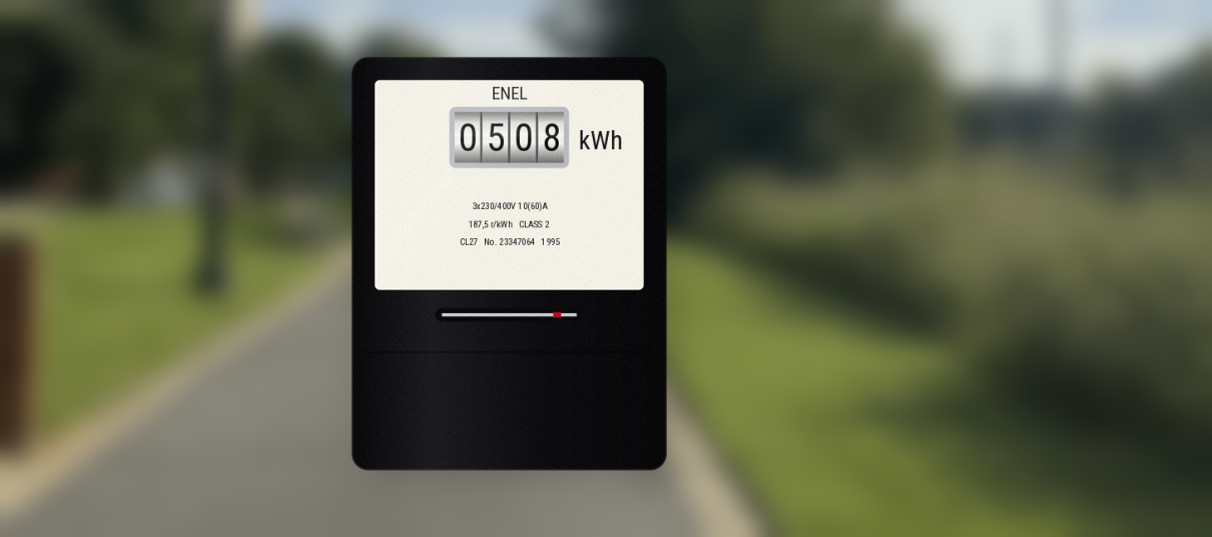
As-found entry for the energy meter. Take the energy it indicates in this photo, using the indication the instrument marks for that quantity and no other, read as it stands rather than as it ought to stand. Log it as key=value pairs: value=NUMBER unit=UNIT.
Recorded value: value=508 unit=kWh
